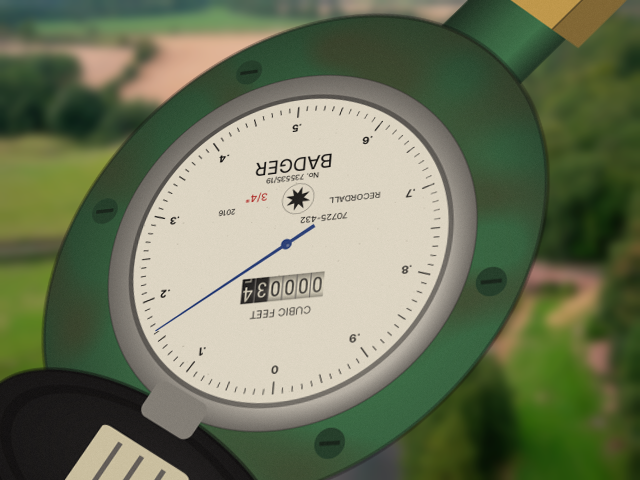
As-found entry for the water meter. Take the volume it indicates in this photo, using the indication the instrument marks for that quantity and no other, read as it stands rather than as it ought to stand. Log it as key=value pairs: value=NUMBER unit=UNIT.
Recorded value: value=34.16 unit=ft³
